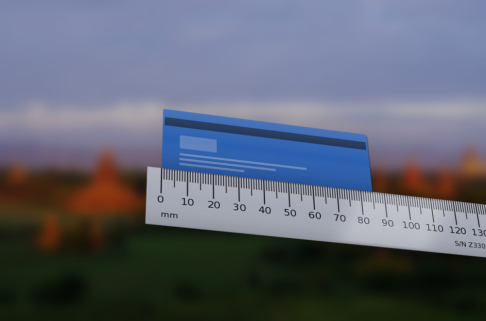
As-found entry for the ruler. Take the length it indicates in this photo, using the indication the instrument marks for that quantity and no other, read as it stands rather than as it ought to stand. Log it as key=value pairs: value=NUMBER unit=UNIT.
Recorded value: value=85 unit=mm
